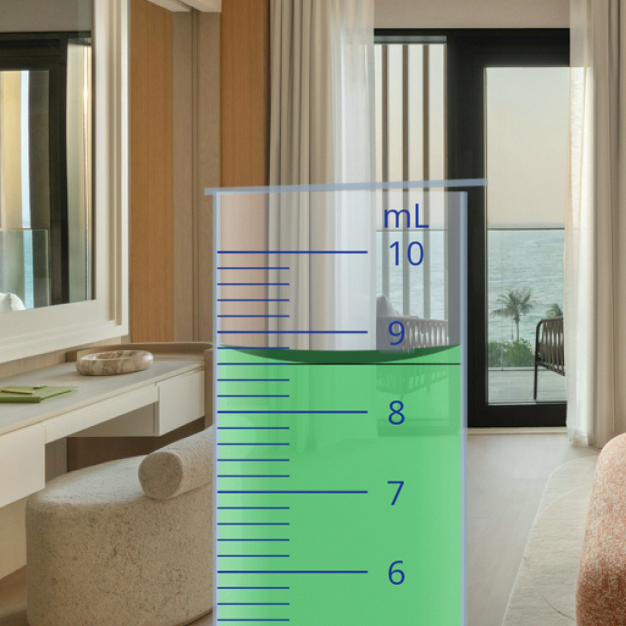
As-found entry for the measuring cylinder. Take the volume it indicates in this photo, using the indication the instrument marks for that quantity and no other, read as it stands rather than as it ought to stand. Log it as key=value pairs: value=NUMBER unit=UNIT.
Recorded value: value=8.6 unit=mL
